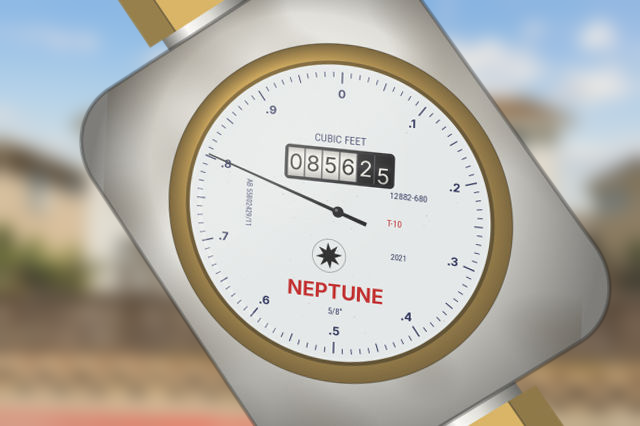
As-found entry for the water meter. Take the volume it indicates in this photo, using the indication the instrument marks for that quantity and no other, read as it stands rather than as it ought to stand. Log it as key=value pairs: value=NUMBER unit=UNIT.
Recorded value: value=85624.80 unit=ft³
